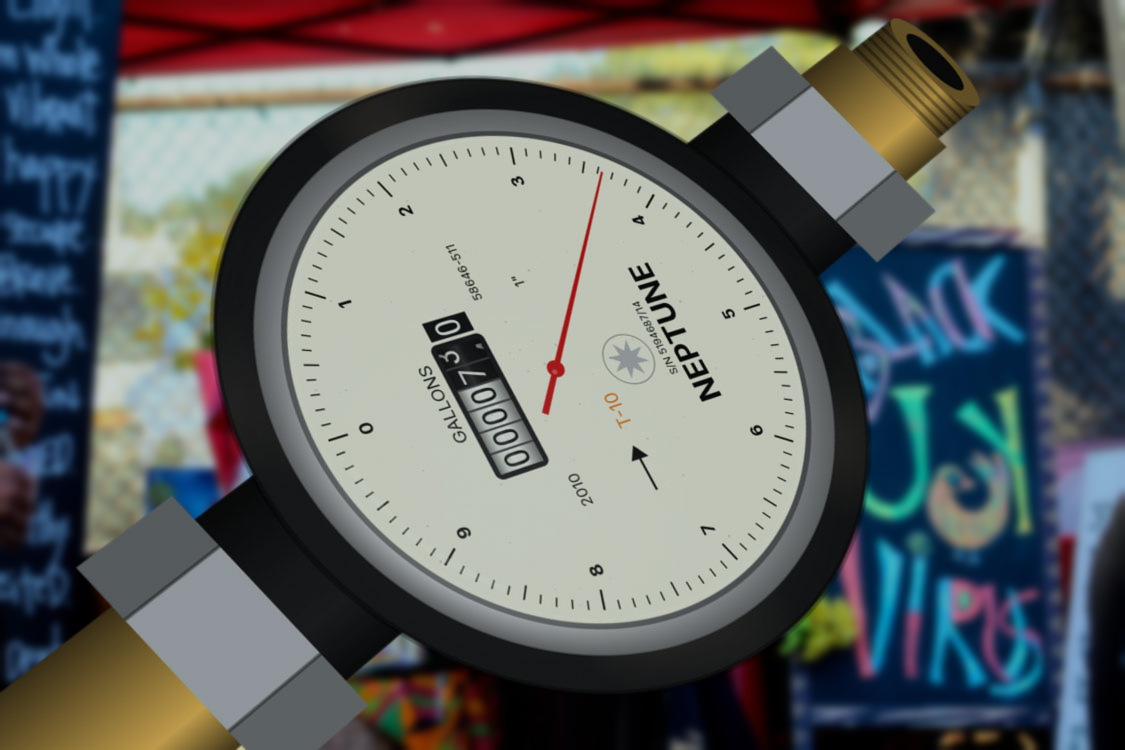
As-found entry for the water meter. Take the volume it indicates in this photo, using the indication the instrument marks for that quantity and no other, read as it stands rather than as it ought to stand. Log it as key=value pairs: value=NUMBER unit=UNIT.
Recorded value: value=733.6 unit=gal
